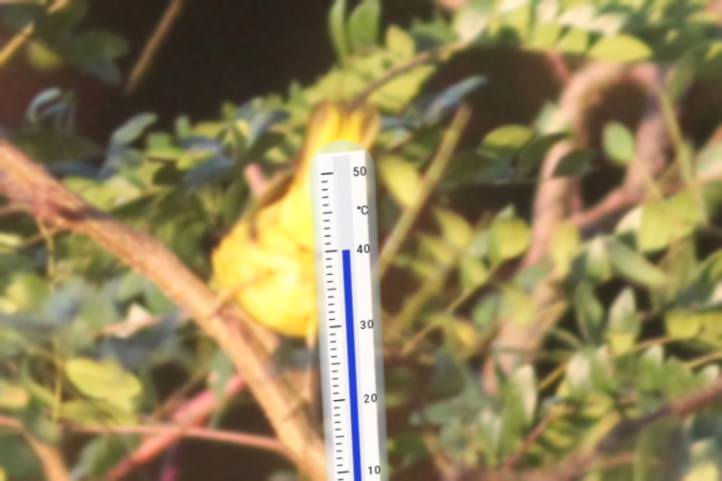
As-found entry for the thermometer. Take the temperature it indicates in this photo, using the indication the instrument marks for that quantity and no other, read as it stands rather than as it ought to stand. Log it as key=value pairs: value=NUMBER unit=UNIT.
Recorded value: value=40 unit=°C
